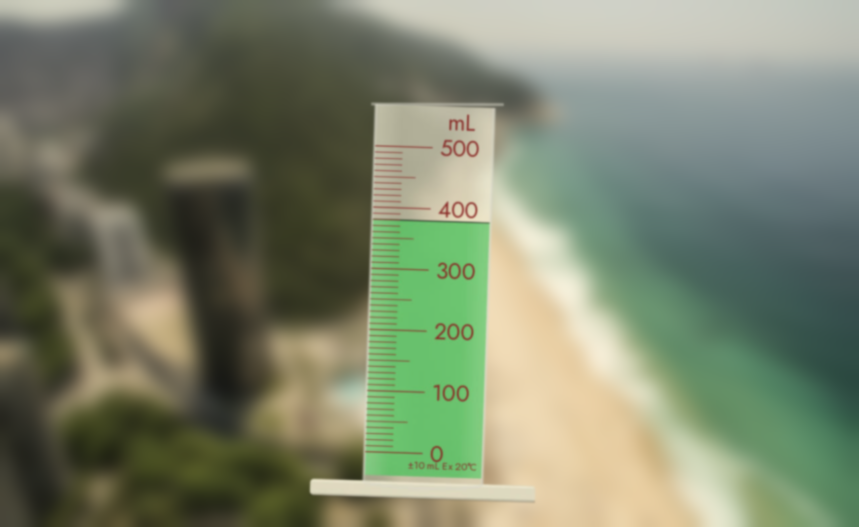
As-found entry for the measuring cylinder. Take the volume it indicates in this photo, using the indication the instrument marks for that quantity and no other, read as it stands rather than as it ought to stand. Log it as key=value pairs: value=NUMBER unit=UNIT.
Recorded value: value=380 unit=mL
